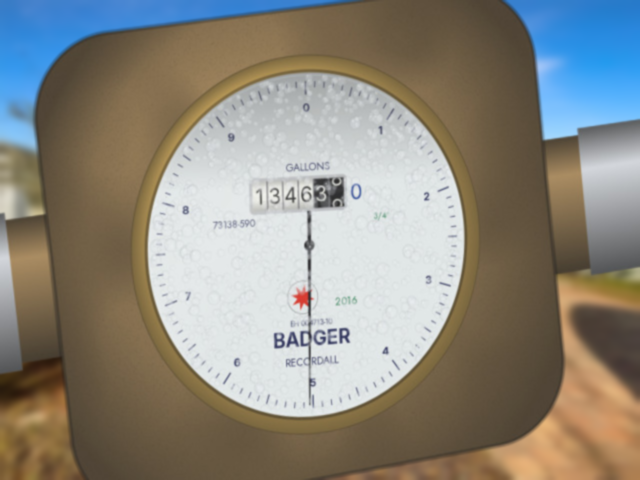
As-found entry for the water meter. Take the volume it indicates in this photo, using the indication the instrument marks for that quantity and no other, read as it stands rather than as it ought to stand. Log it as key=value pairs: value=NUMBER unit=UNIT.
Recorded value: value=1346385.0 unit=gal
